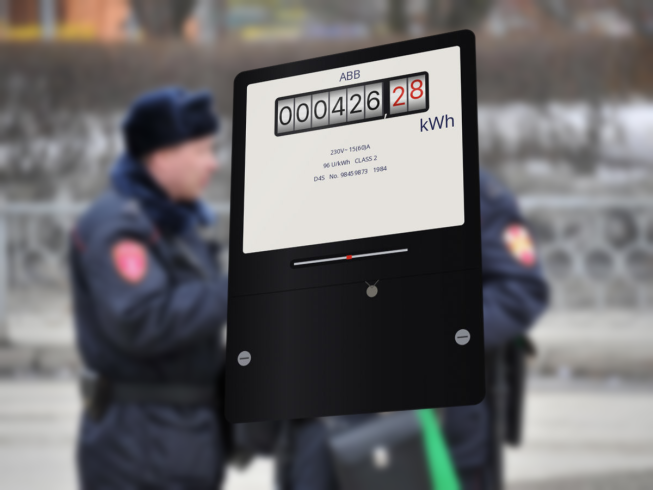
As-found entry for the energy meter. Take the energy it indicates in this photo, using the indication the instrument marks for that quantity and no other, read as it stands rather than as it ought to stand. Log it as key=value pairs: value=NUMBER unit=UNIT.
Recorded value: value=426.28 unit=kWh
